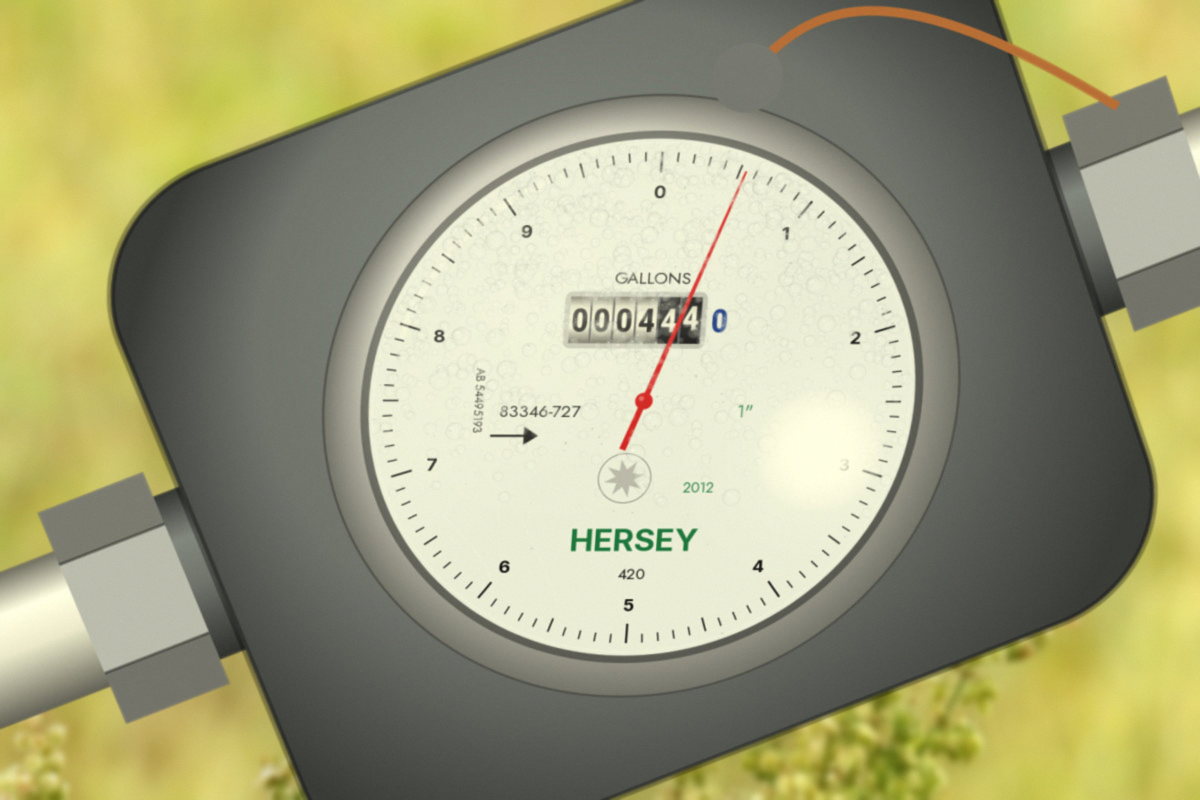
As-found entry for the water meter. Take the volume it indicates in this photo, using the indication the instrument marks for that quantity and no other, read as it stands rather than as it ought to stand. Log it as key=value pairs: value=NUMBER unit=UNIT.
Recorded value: value=4440.5 unit=gal
